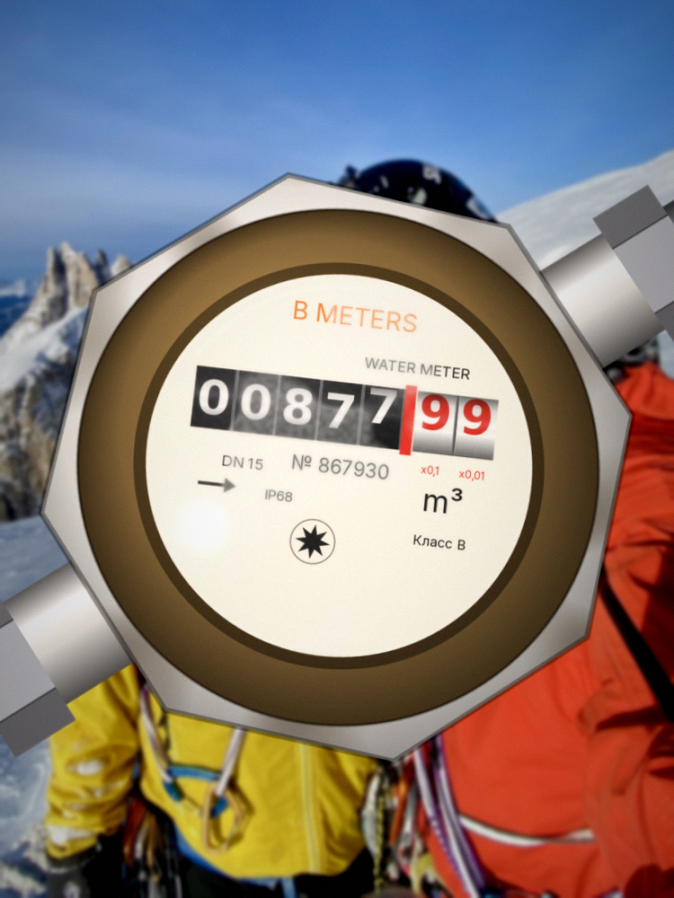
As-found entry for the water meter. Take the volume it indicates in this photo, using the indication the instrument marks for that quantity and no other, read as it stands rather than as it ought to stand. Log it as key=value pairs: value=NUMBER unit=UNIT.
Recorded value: value=877.99 unit=m³
